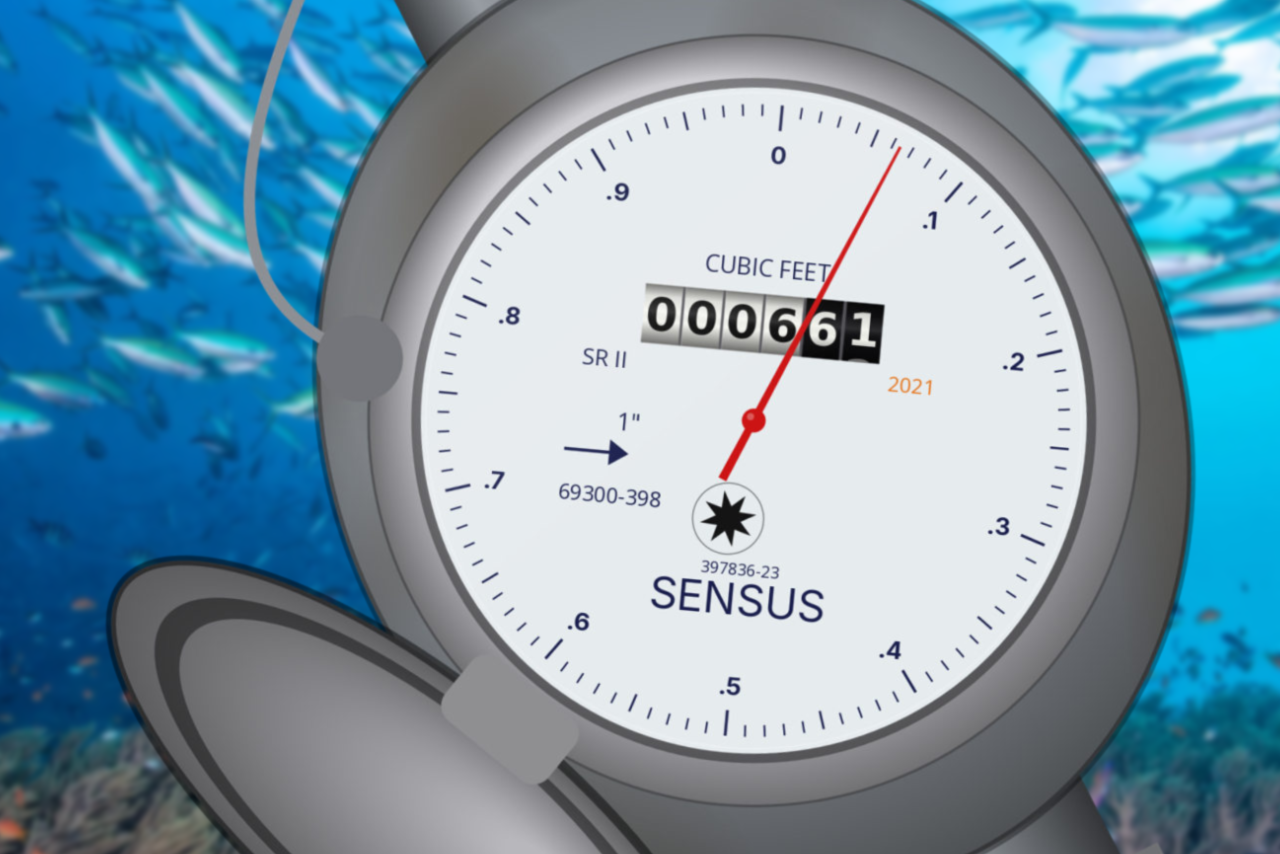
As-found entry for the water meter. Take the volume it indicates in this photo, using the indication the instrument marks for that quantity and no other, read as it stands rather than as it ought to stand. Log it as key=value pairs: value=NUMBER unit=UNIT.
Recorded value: value=661.06 unit=ft³
